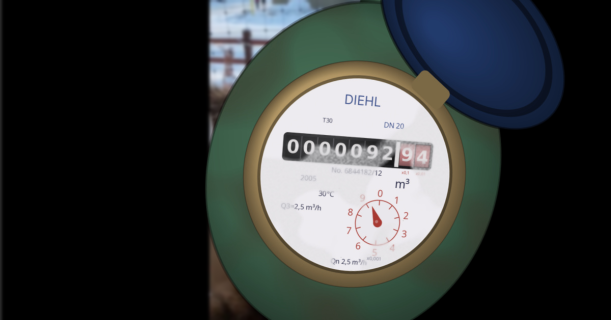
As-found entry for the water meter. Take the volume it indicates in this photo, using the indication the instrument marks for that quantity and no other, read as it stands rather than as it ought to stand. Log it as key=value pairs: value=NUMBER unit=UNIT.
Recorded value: value=92.939 unit=m³
